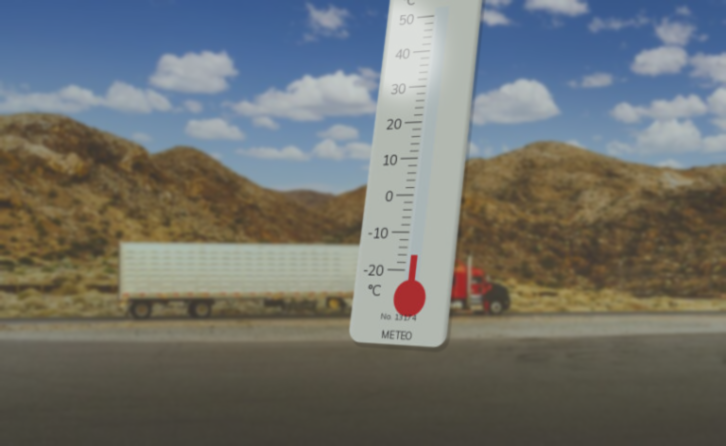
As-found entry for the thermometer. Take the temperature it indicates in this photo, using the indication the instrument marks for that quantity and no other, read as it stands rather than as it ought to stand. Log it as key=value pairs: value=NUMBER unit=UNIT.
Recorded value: value=-16 unit=°C
